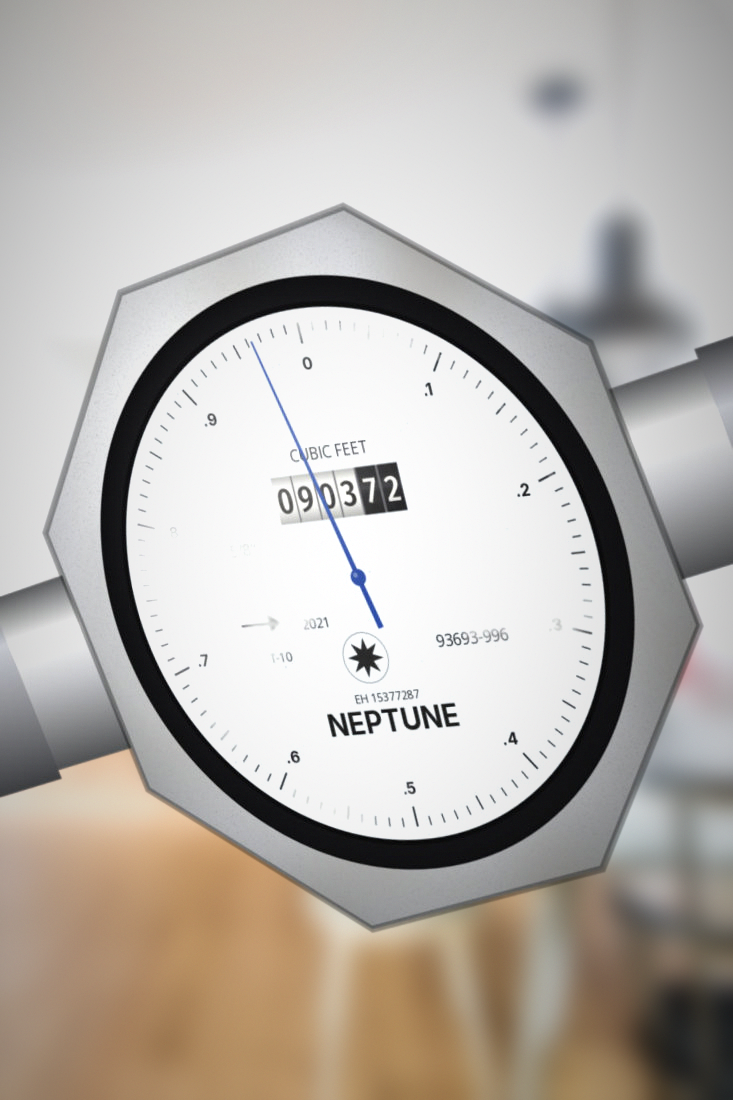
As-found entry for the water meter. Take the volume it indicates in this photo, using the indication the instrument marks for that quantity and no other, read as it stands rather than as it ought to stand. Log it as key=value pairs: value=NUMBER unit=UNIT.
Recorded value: value=90371.96 unit=ft³
